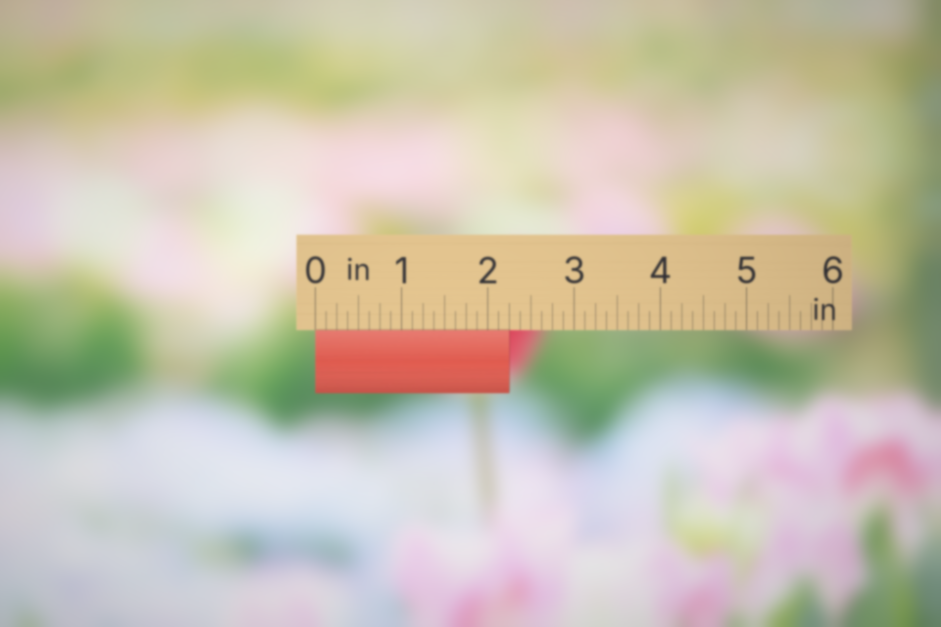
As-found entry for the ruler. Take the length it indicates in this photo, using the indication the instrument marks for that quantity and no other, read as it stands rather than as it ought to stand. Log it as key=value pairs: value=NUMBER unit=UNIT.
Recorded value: value=2.25 unit=in
